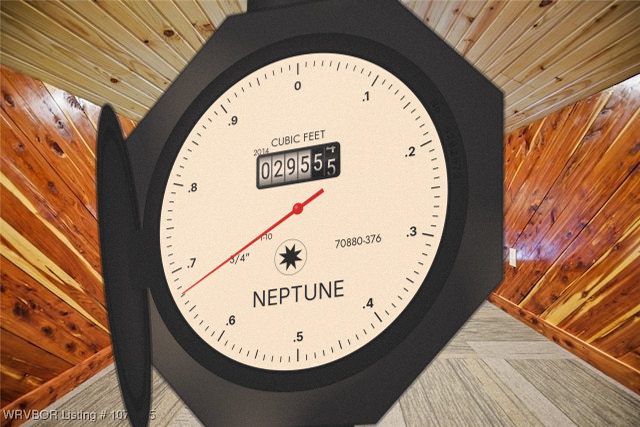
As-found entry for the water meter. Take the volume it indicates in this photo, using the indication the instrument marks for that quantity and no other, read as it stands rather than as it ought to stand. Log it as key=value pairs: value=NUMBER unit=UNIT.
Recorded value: value=29554.67 unit=ft³
